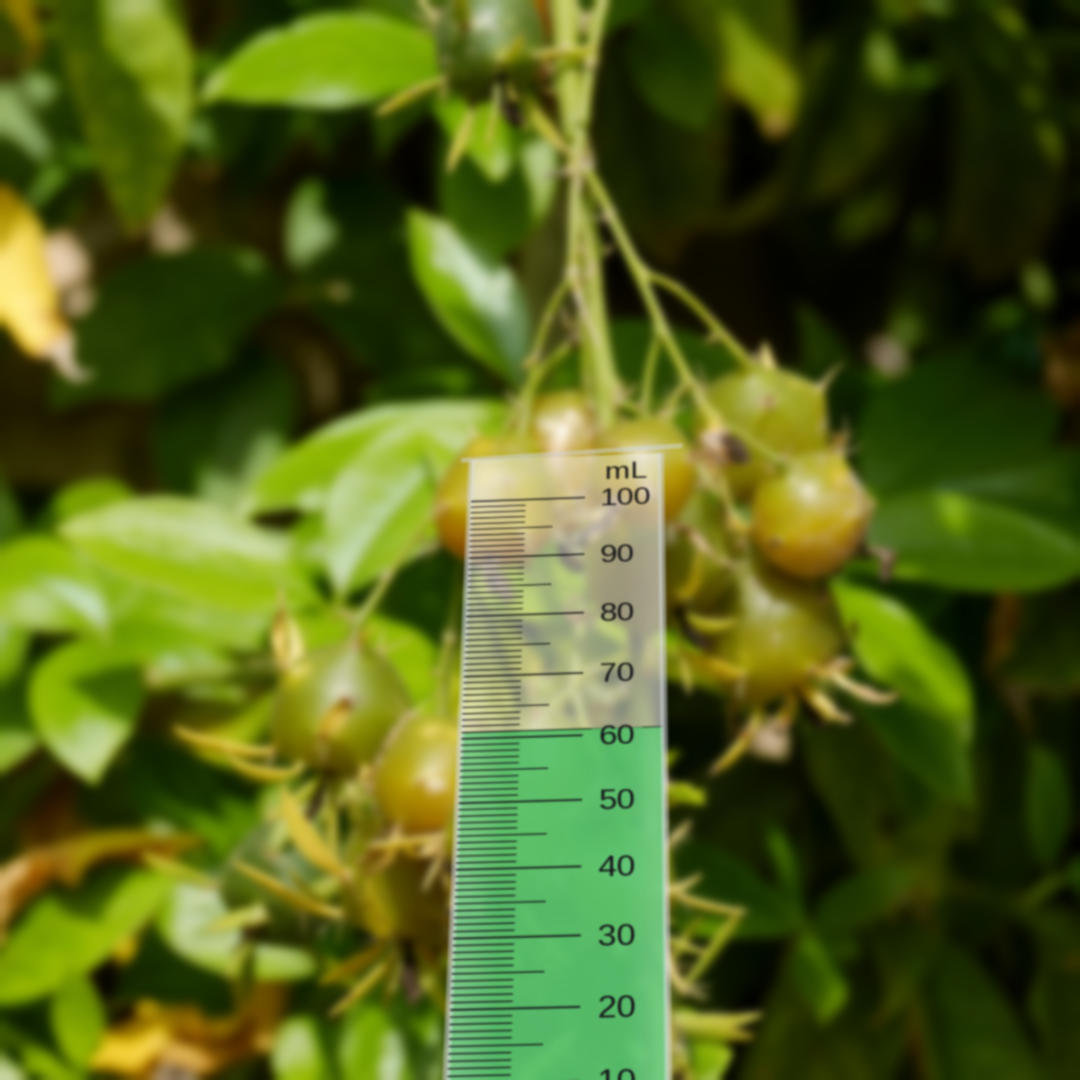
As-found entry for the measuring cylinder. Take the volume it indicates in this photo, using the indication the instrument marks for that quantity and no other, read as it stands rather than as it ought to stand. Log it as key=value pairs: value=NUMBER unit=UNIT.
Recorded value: value=61 unit=mL
